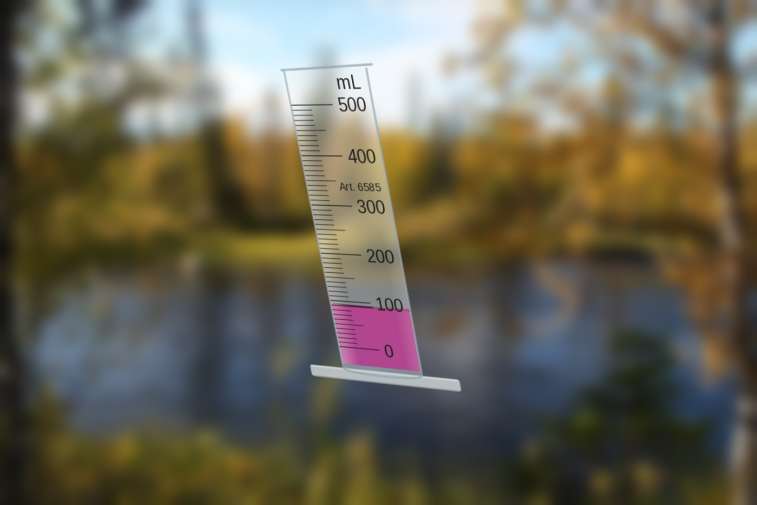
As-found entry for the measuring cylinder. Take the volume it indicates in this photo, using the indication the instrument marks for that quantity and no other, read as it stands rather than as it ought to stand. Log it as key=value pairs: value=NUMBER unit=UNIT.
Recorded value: value=90 unit=mL
